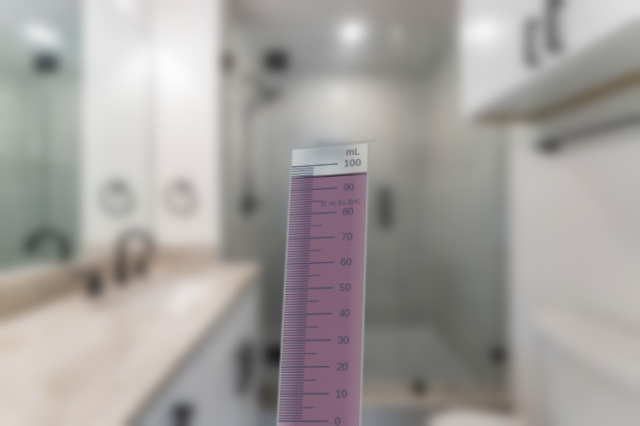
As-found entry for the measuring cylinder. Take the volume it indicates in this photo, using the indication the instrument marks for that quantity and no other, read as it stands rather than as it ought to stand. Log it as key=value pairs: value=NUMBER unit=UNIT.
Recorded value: value=95 unit=mL
